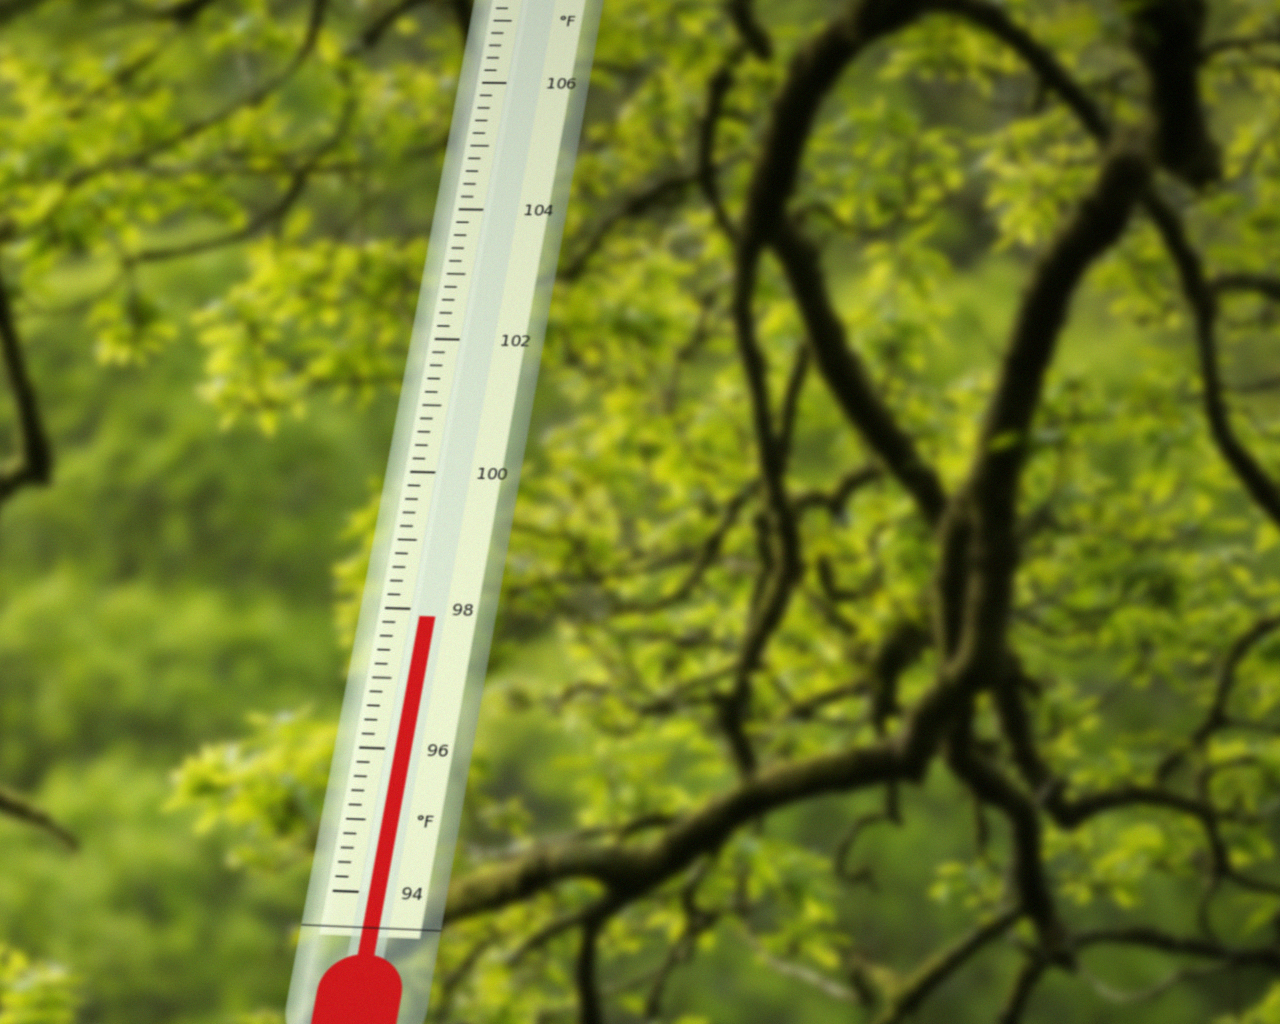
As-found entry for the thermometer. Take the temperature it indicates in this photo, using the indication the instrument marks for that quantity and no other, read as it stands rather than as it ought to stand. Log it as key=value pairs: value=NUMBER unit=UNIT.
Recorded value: value=97.9 unit=°F
